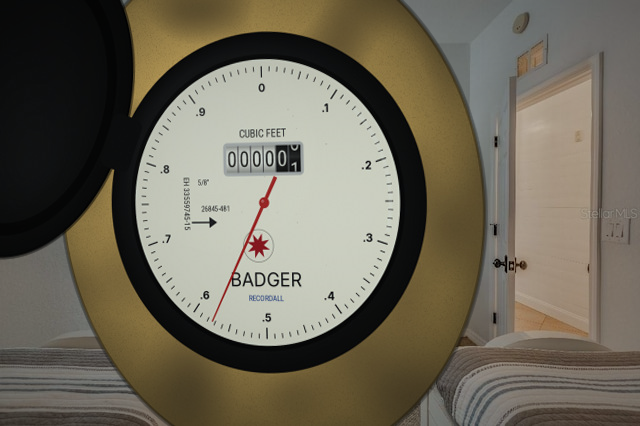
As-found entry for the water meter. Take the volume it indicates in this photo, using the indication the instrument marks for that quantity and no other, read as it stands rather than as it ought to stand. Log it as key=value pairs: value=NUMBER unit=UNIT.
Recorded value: value=0.57 unit=ft³
